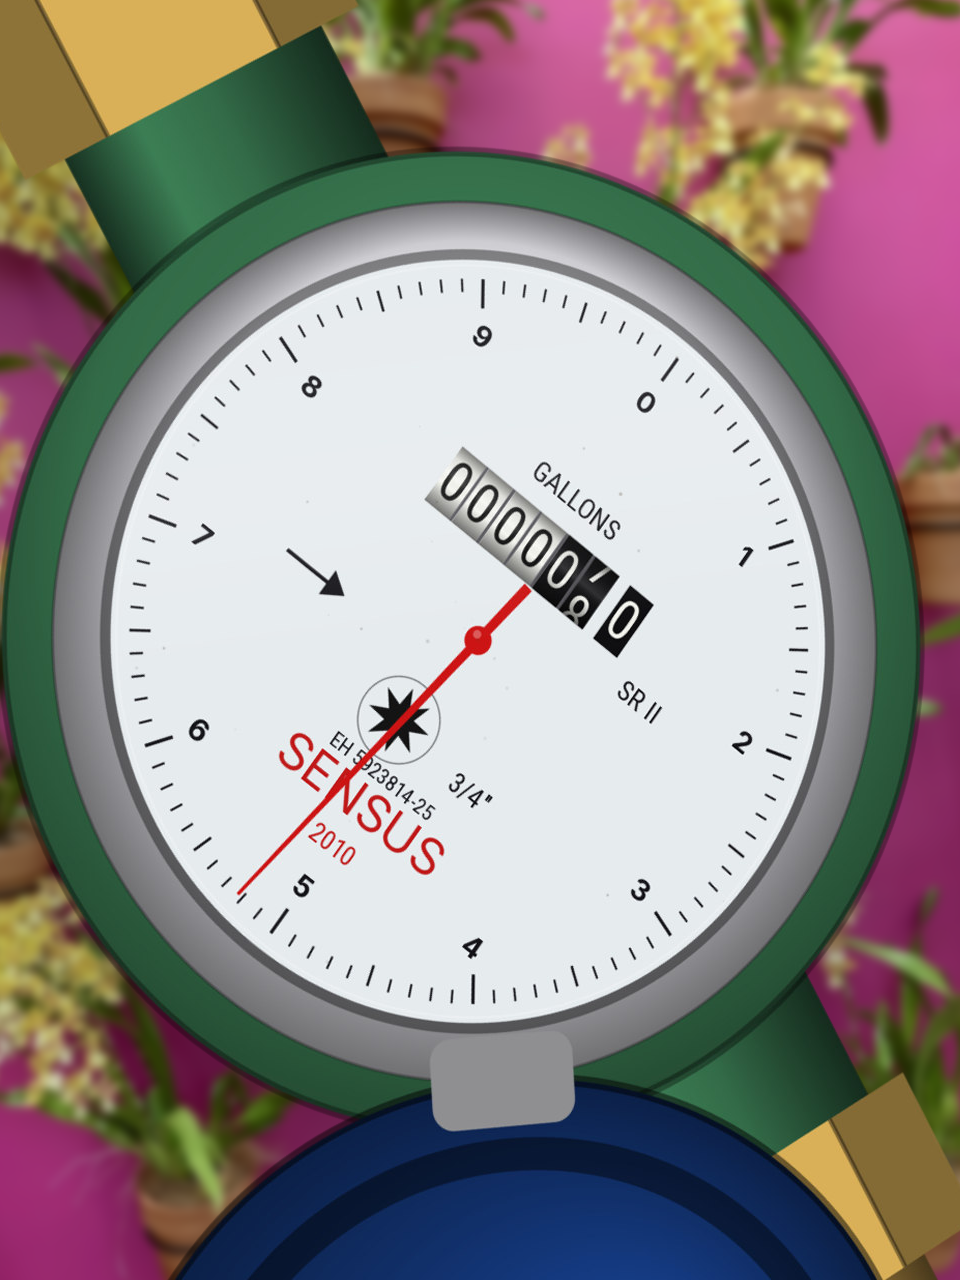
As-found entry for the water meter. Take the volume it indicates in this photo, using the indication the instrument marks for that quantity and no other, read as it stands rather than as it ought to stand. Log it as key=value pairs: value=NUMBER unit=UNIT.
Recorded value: value=75.2 unit=gal
